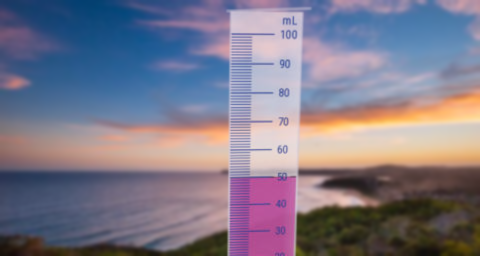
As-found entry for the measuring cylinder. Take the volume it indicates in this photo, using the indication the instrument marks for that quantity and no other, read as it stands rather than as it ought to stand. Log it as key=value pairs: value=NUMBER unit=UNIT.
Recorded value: value=50 unit=mL
